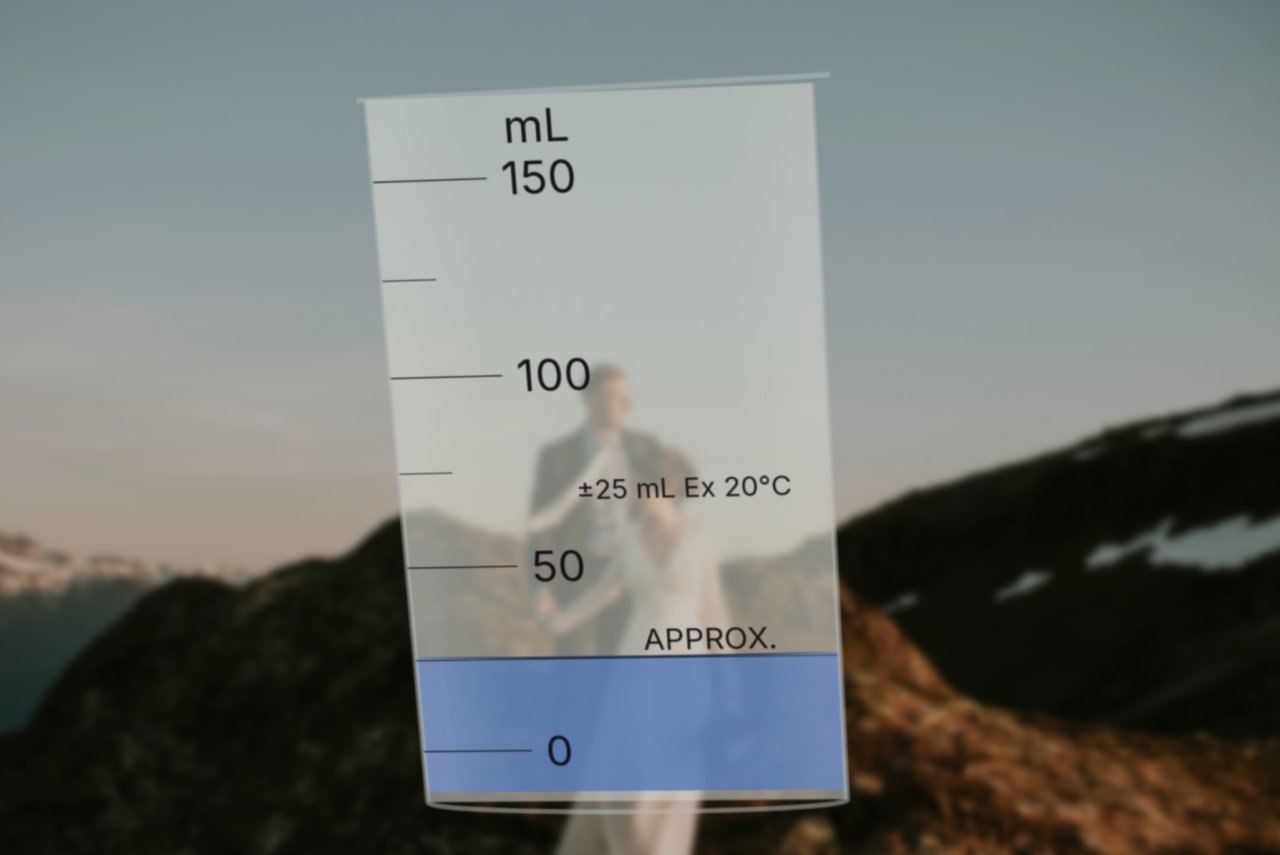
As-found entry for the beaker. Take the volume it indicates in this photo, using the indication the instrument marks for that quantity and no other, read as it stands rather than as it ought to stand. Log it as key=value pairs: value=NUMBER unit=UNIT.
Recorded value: value=25 unit=mL
